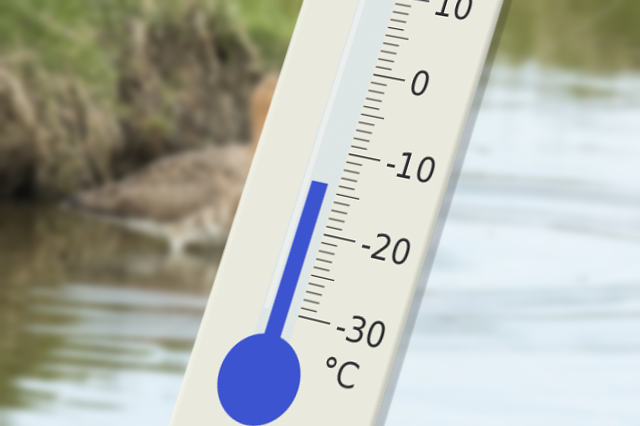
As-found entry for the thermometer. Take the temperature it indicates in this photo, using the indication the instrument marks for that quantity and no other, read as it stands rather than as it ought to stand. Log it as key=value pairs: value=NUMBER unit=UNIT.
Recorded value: value=-14 unit=°C
